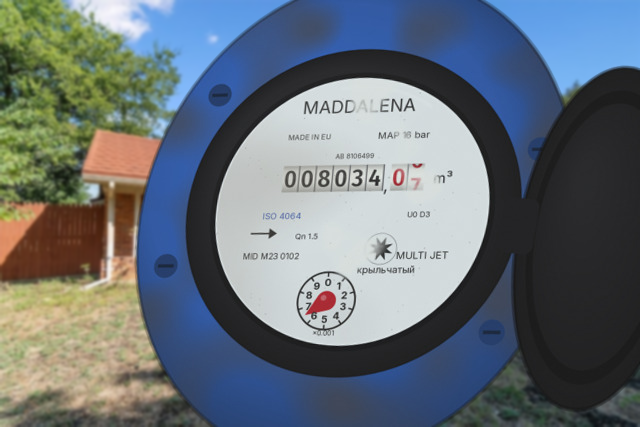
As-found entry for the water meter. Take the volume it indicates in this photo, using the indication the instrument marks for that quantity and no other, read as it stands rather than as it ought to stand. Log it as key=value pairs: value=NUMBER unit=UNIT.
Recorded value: value=8034.066 unit=m³
